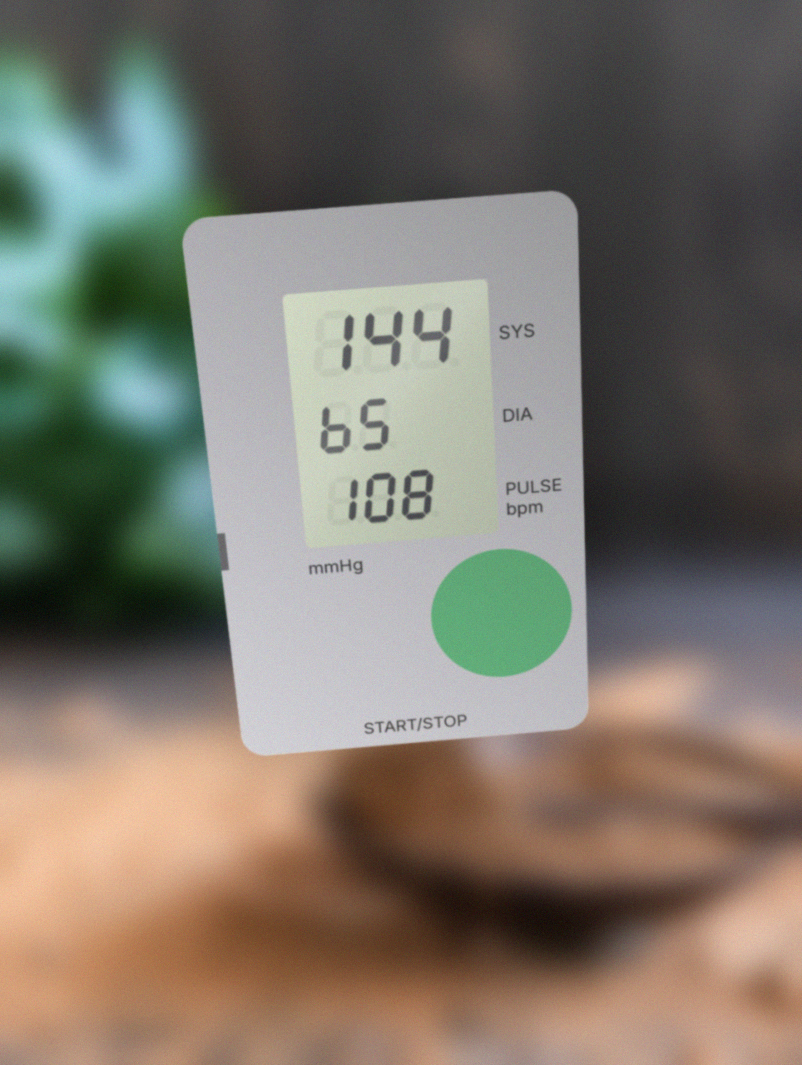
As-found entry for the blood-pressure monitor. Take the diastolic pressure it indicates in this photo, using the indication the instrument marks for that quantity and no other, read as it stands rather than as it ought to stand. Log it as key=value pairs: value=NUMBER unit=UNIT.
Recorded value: value=65 unit=mmHg
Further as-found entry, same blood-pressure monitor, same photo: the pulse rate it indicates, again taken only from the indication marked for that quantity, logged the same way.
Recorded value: value=108 unit=bpm
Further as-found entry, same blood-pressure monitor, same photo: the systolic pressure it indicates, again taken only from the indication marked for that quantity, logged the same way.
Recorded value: value=144 unit=mmHg
